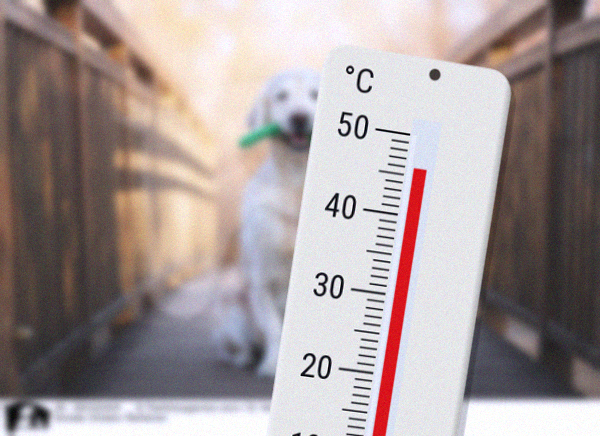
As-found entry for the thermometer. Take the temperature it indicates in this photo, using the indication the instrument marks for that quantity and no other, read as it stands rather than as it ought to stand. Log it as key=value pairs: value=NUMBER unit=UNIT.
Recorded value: value=46 unit=°C
